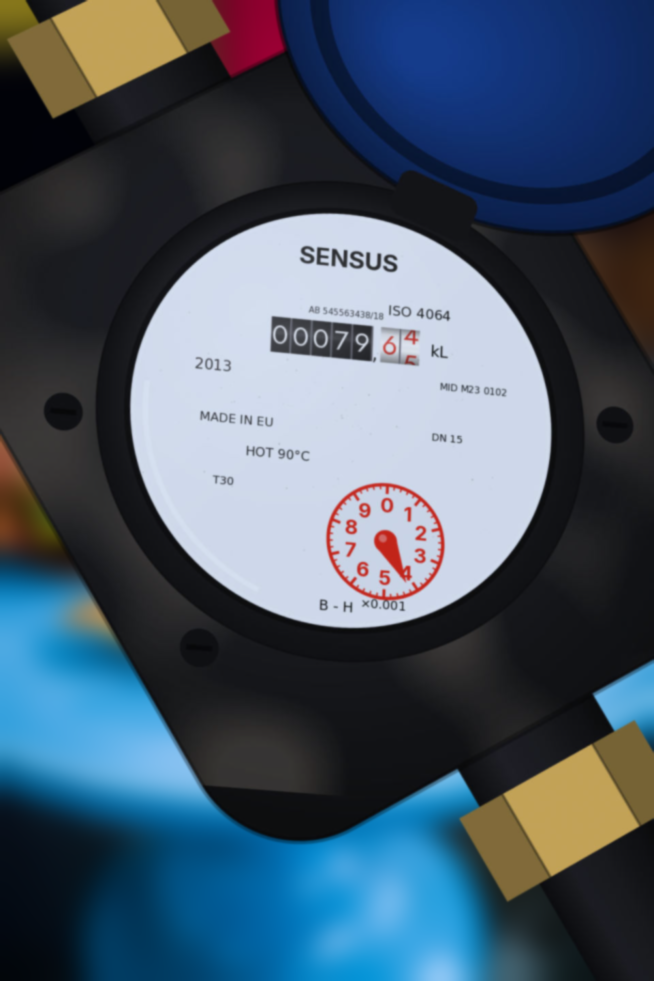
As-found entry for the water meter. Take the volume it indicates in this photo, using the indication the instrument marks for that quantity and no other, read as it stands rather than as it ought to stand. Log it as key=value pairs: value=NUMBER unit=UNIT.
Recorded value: value=79.644 unit=kL
